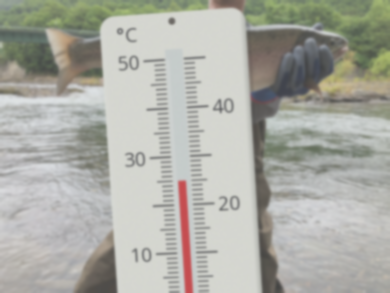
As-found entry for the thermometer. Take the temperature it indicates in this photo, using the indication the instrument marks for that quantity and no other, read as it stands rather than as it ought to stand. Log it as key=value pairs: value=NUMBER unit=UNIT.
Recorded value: value=25 unit=°C
